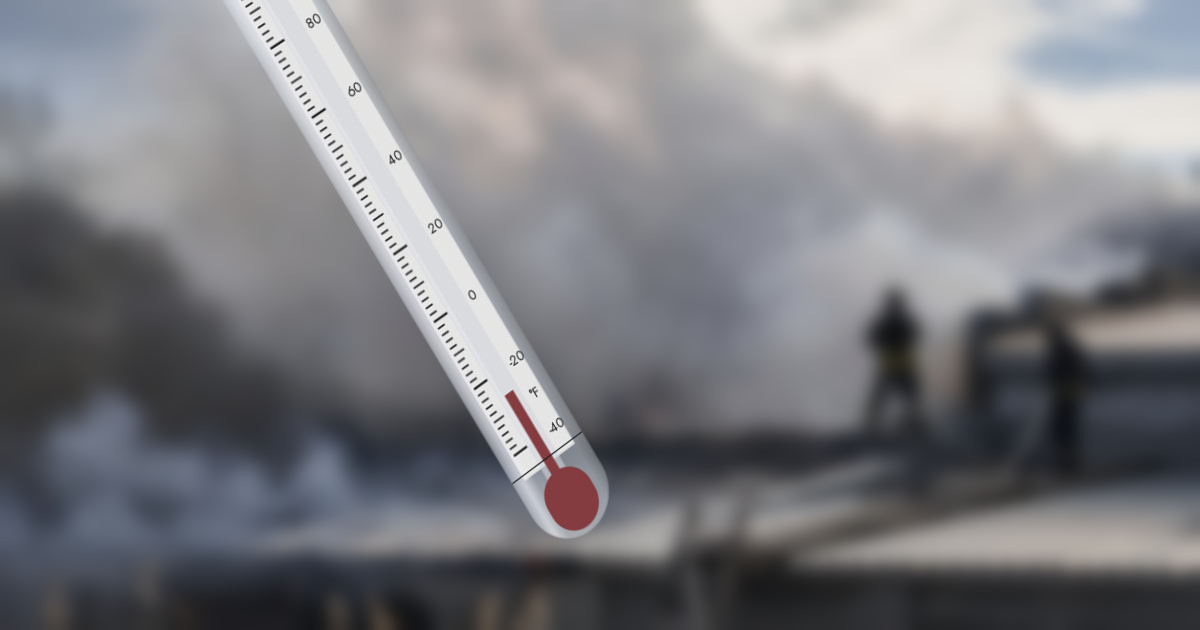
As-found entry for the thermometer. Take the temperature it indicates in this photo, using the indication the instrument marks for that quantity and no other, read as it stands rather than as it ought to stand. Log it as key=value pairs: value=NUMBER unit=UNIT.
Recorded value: value=-26 unit=°F
